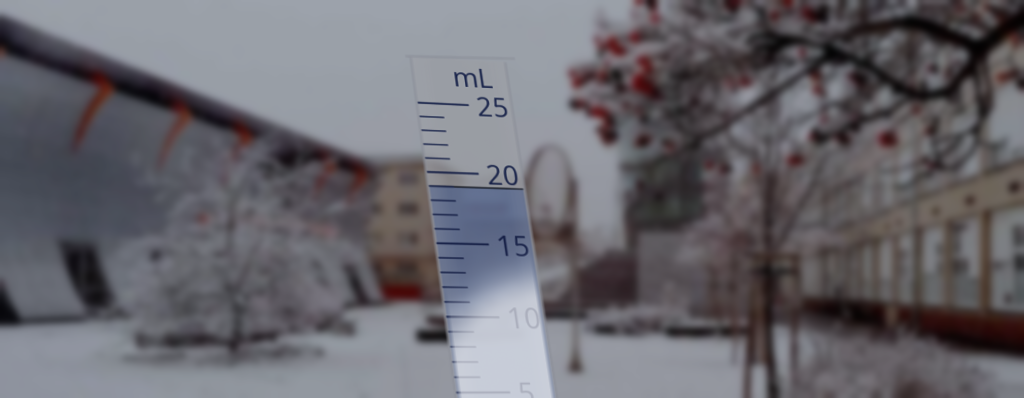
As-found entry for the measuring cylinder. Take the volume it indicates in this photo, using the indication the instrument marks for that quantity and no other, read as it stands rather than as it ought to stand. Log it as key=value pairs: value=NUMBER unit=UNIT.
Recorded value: value=19 unit=mL
